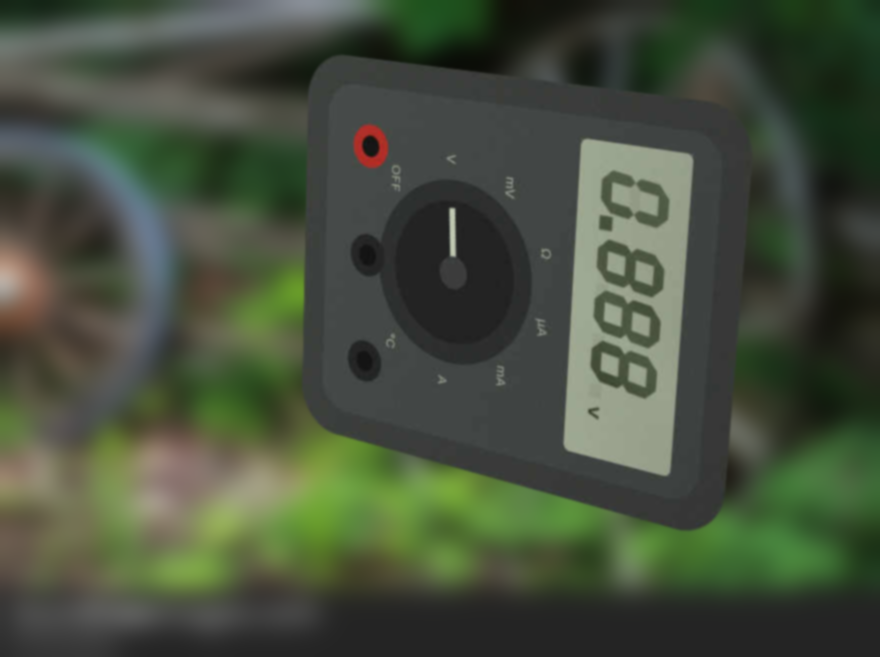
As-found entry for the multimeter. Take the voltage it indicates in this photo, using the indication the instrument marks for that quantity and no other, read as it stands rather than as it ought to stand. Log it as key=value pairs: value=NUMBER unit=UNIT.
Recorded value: value=0.888 unit=V
